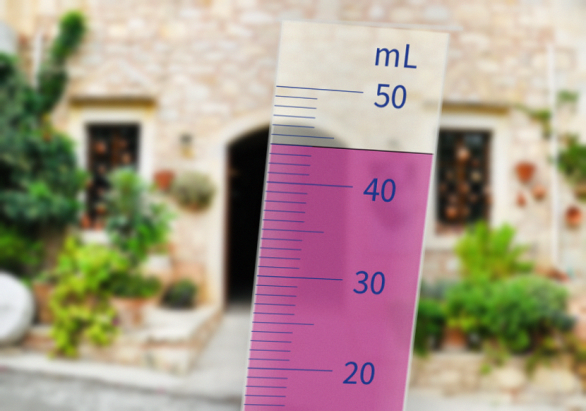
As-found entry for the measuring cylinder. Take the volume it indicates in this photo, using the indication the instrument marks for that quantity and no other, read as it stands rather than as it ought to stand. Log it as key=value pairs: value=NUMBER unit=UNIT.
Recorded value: value=44 unit=mL
